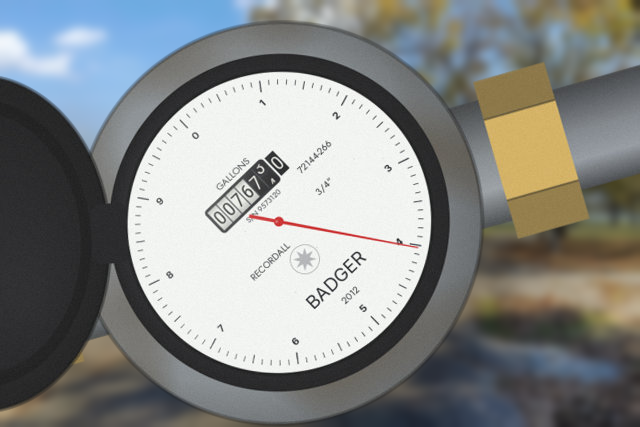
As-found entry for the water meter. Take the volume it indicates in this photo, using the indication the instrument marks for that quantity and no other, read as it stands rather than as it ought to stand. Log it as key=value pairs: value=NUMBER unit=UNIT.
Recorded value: value=76734.0 unit=gal
